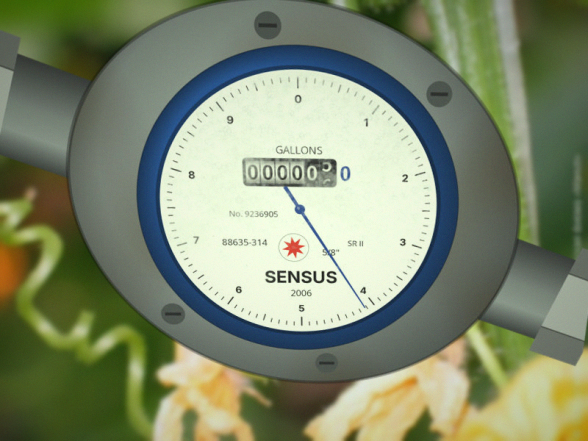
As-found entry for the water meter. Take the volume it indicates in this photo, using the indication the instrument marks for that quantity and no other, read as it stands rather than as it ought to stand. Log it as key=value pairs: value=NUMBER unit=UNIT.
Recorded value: value=54.1 unit=gal
